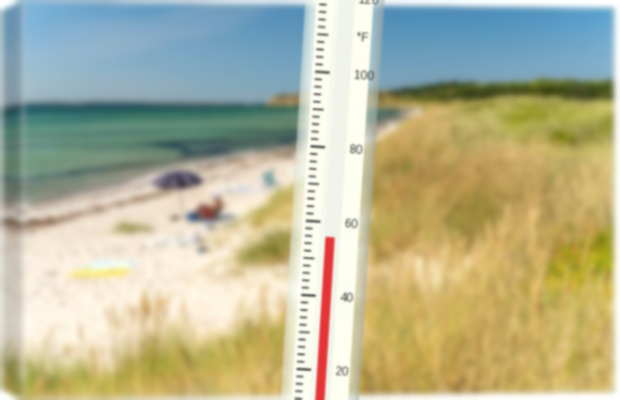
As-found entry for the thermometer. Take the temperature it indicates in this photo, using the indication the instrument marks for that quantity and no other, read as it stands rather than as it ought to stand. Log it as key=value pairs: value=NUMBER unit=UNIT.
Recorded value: value=56 unit=°F
